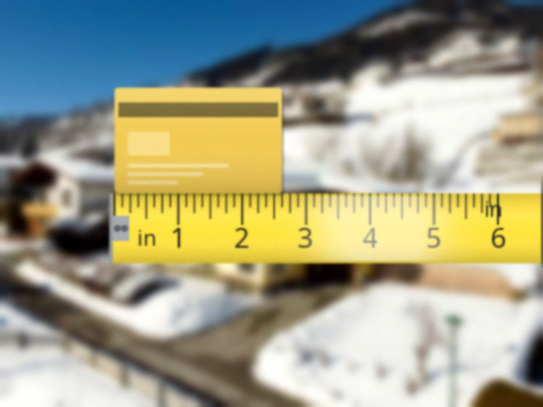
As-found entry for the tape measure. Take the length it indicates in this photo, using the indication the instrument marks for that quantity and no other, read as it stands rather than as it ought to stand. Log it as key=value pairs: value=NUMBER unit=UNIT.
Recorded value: value=2.625 unit=in
